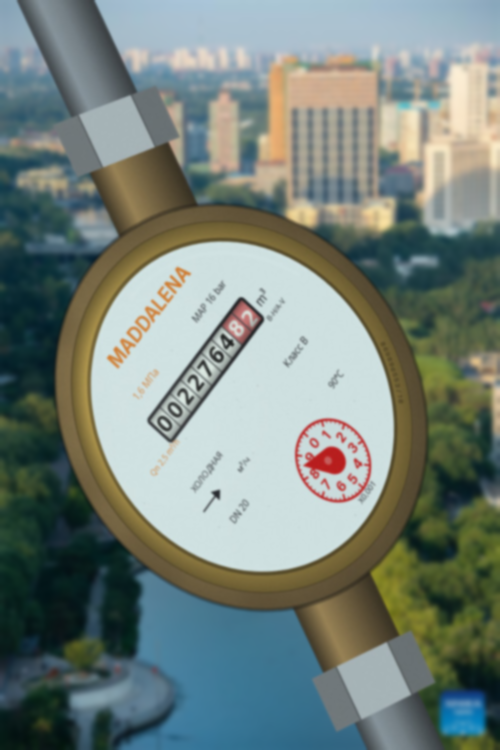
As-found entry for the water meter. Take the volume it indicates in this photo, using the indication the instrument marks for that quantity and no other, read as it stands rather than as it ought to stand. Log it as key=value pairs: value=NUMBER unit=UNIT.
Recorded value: value=22764.818 unit=m³
